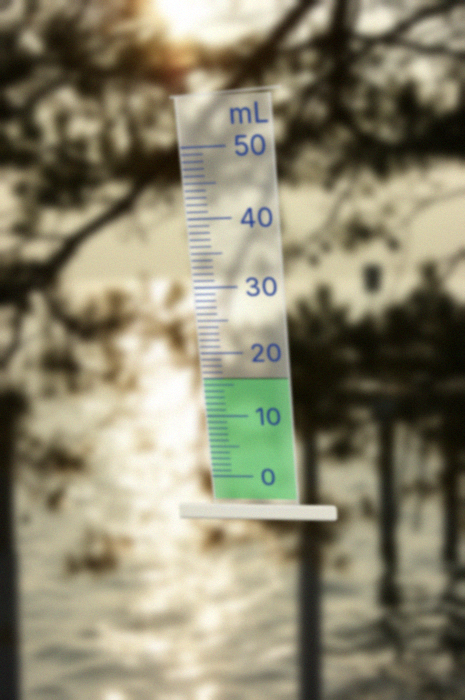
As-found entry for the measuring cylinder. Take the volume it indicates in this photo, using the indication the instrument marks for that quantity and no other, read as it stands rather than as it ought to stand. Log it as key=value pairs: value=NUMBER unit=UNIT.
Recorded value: value=16 unit=mL
